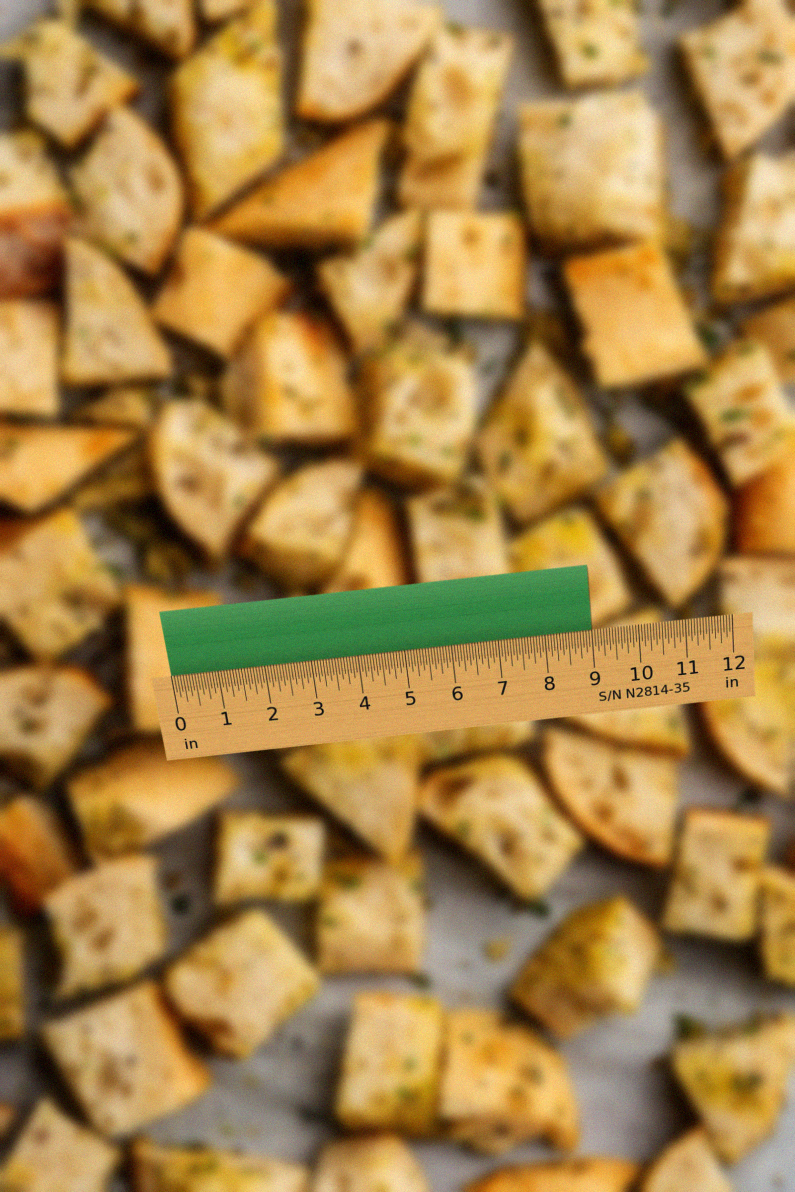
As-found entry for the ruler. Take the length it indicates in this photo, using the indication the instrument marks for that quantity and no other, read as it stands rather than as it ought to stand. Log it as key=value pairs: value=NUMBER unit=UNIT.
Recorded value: value=9 unit=in
